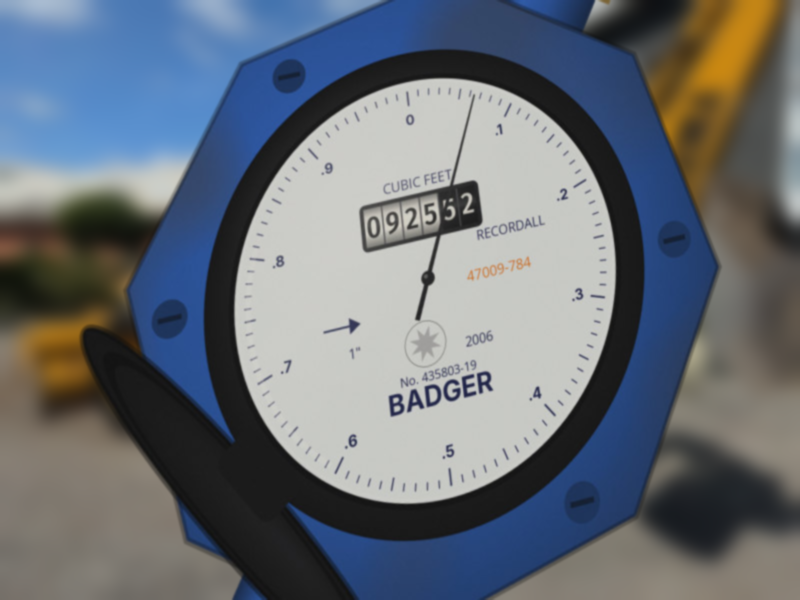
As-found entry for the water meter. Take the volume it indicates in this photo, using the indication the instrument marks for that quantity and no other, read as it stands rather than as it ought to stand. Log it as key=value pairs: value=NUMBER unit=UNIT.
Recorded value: value=92552.06 unit=ft³
